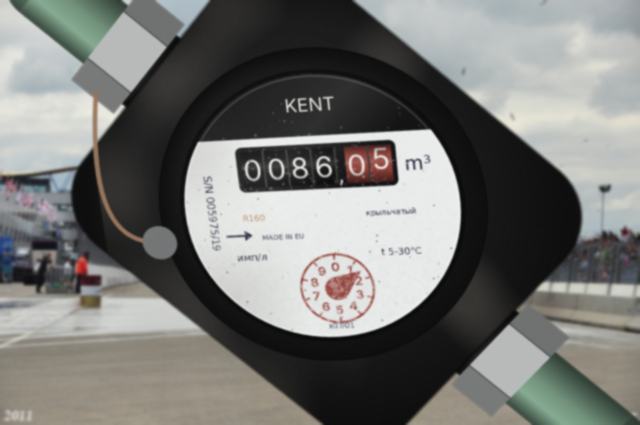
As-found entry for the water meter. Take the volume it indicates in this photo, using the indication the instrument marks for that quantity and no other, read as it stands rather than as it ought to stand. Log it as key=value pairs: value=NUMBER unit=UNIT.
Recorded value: value=86.051 unit=m³
